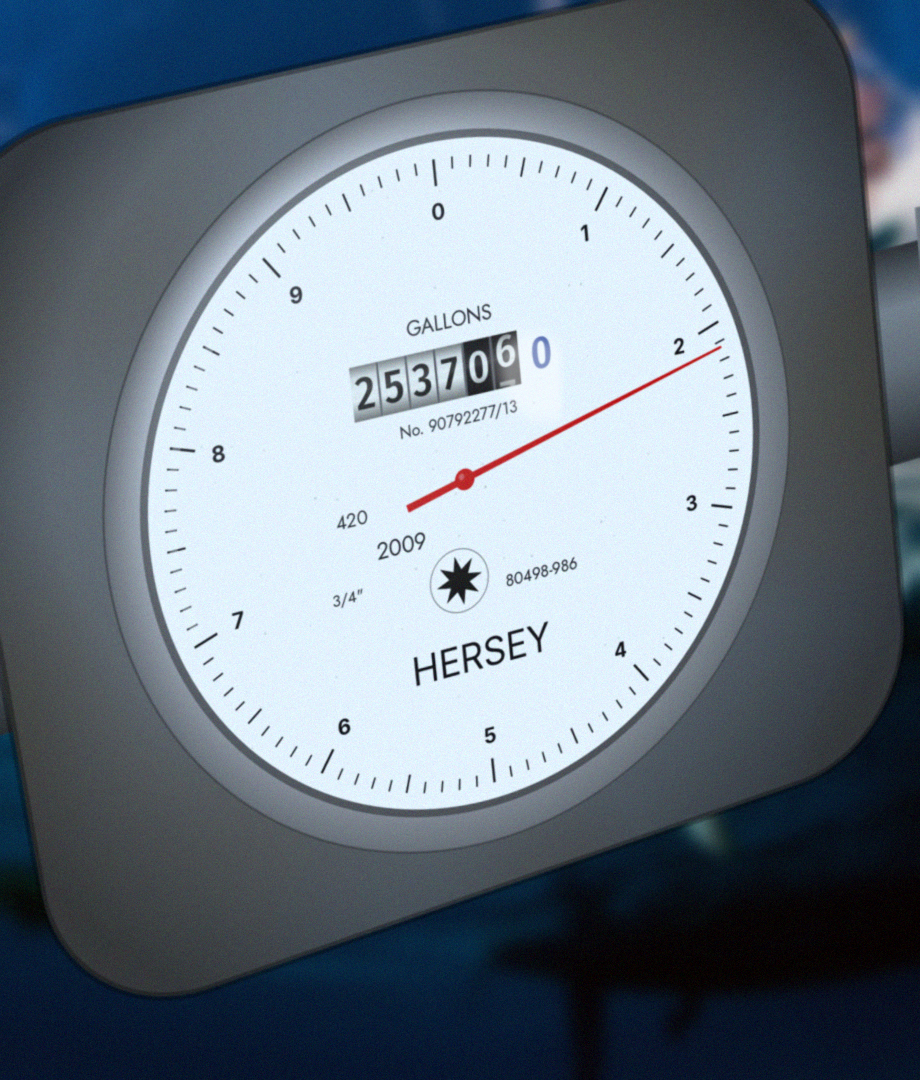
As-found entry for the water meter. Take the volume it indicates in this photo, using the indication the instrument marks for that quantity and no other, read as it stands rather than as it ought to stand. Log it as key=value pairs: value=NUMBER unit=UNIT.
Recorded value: value=2537062.1 unit=gal
